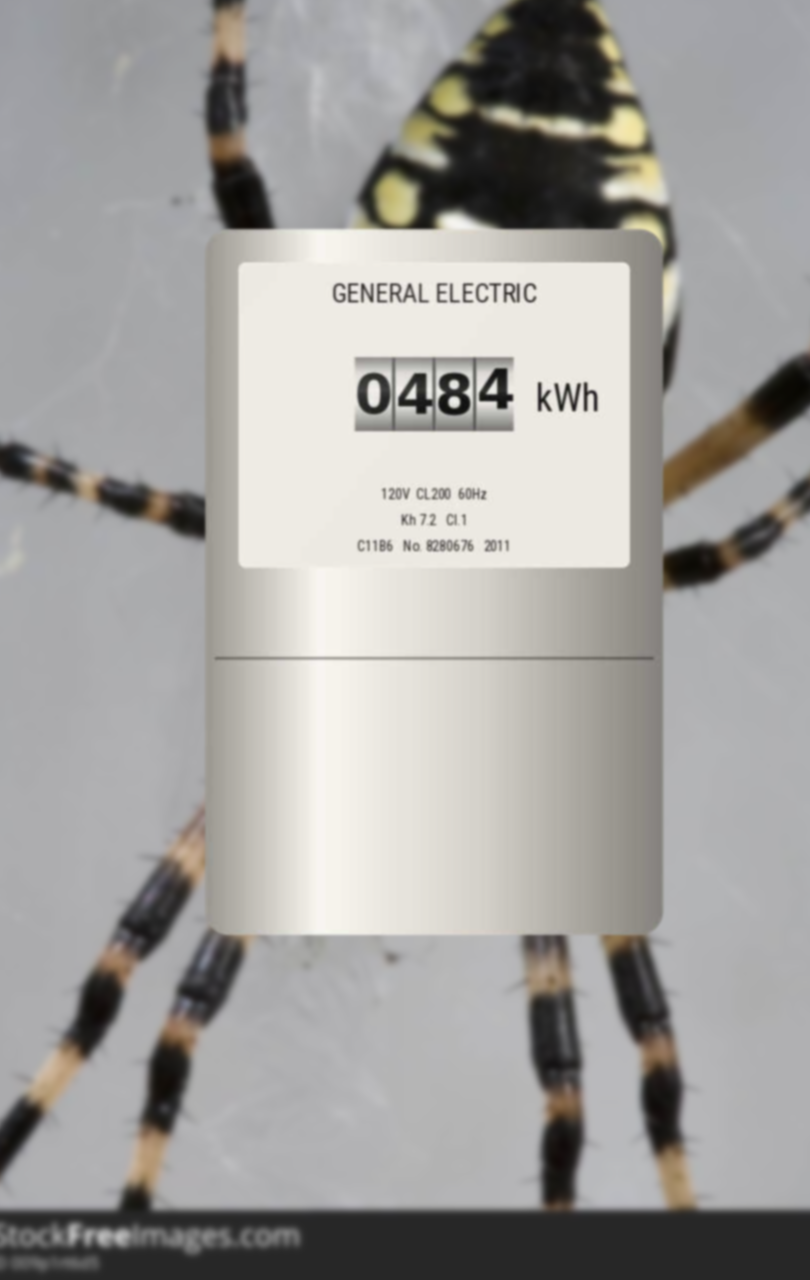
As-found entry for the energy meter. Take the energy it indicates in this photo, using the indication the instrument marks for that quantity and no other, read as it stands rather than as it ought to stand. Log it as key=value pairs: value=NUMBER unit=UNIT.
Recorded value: value=484 unit=kWh
